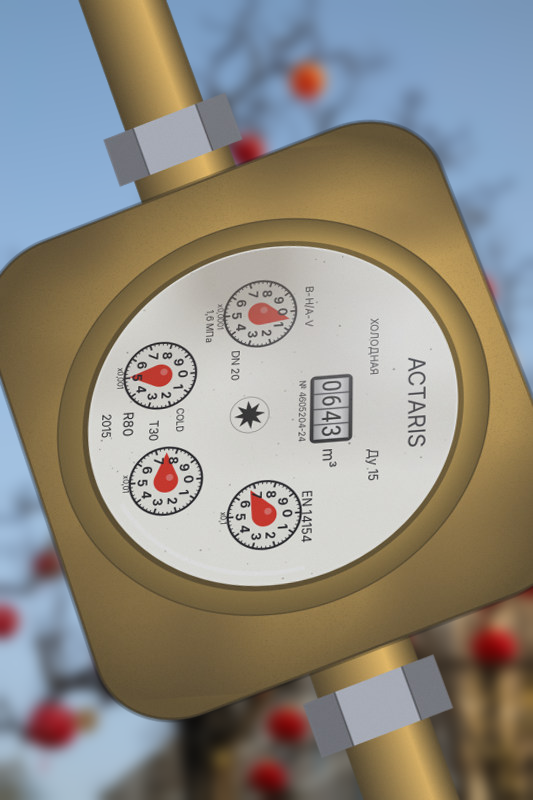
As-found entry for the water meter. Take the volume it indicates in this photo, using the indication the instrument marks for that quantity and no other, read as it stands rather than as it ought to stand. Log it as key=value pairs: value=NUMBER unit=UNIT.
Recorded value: value=643.6750 unit=m³
